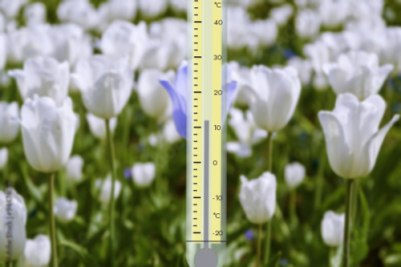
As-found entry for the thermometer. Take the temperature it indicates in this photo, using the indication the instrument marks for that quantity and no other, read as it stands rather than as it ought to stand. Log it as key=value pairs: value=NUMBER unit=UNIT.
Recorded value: value=12 unit=°C
